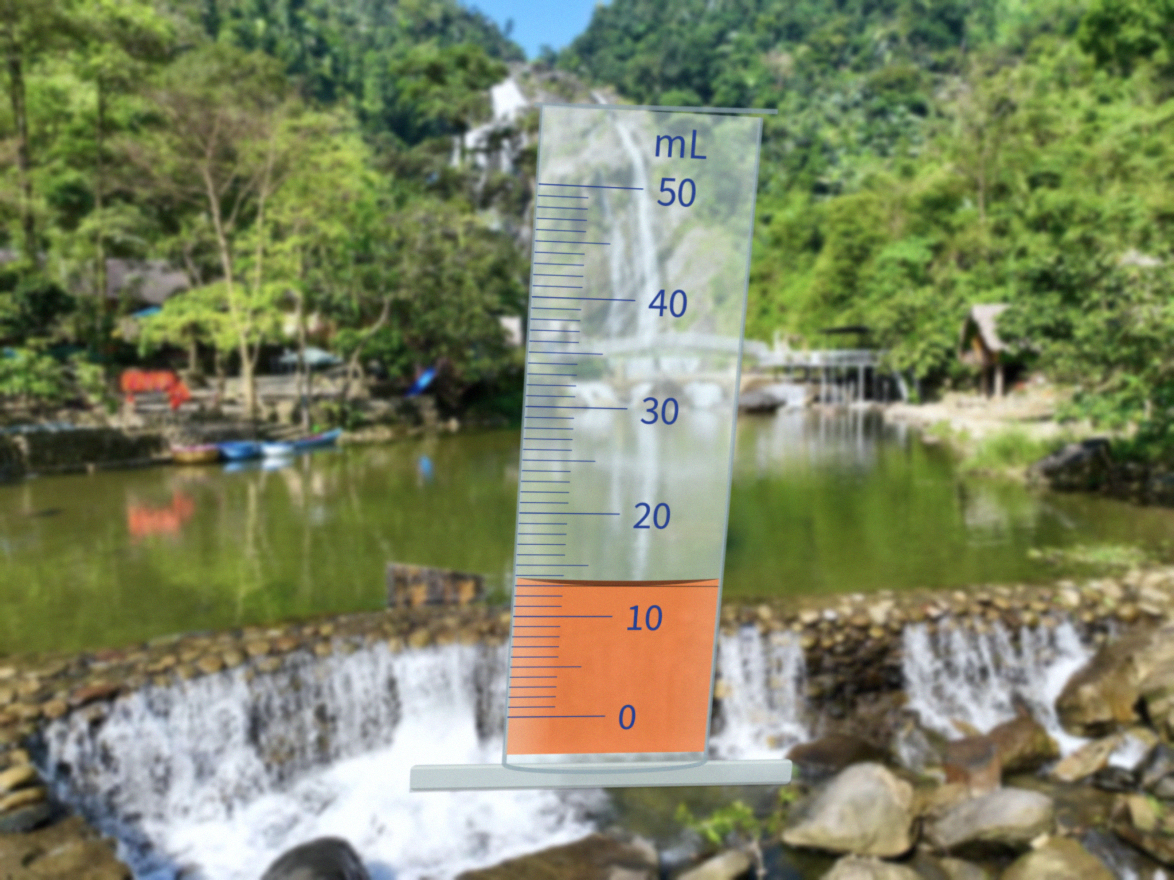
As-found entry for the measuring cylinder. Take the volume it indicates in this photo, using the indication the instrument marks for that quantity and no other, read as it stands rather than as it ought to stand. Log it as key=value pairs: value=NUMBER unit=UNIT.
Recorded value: value=13 unit=mL
